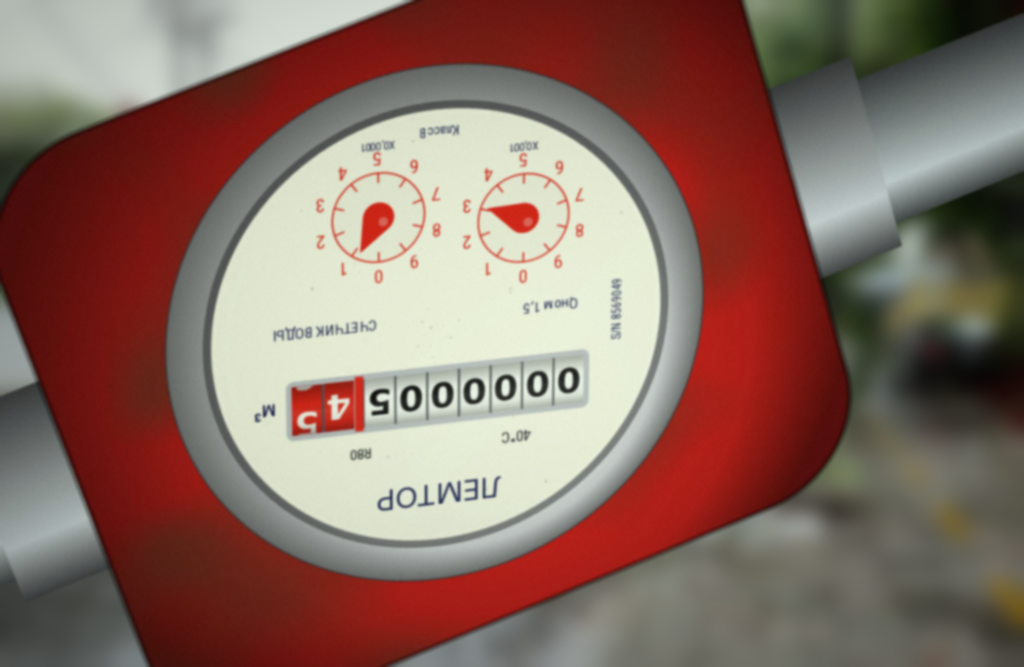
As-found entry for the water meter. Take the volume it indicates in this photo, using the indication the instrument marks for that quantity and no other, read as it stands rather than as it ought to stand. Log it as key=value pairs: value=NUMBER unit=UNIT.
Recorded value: value=5.4530 unit=m³
